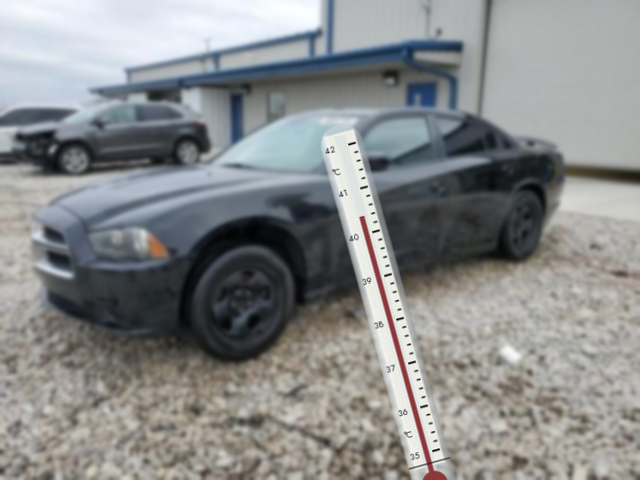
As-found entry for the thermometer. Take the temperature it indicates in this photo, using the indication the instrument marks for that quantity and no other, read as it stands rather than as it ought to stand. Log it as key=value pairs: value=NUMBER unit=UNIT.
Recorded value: value=40.4 unit=°C
